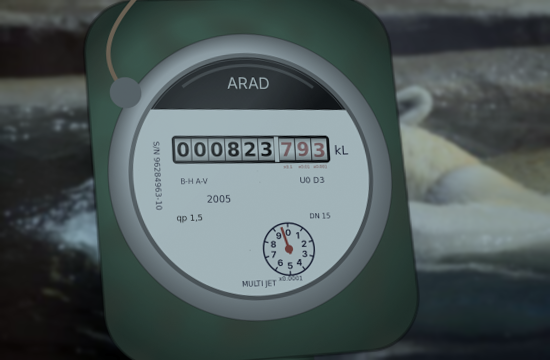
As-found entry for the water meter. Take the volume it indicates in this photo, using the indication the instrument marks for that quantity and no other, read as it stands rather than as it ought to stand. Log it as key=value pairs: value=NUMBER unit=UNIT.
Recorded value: value=823.7929 unit=kL
